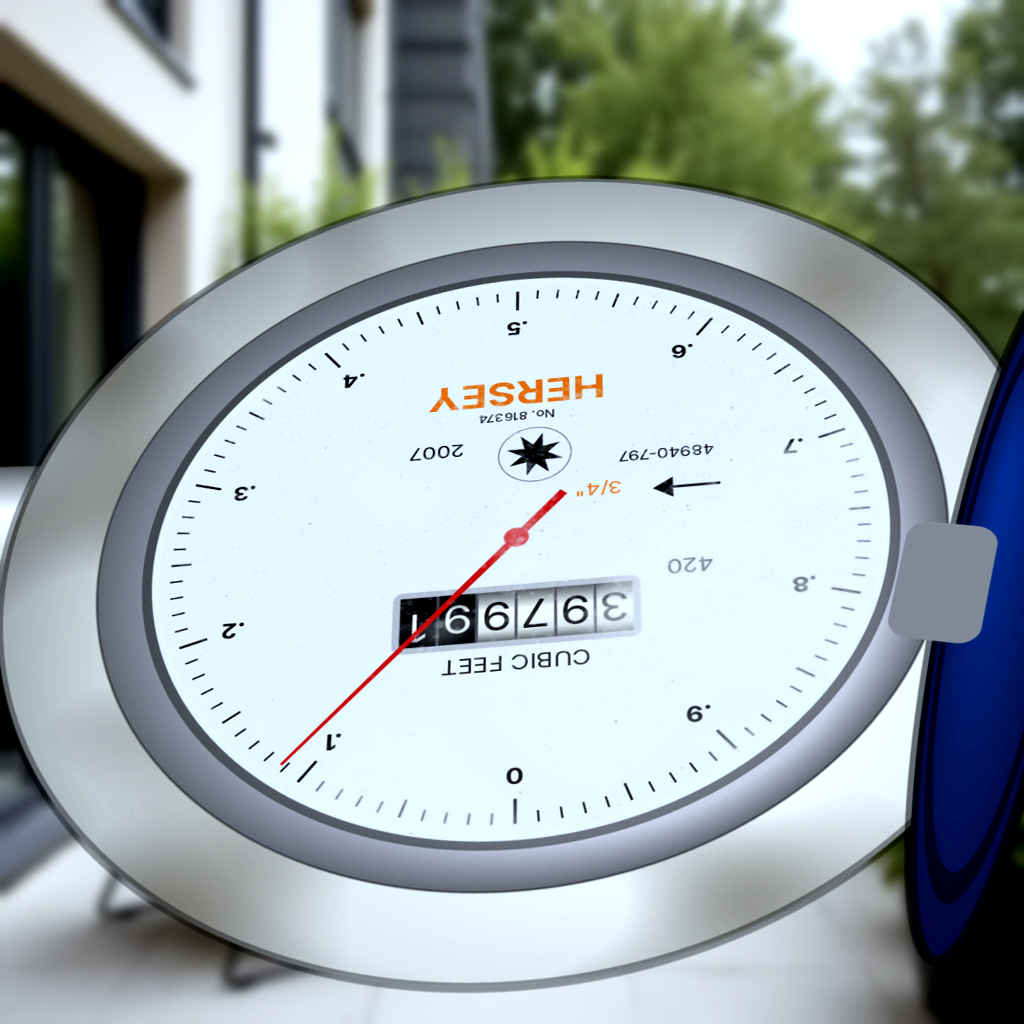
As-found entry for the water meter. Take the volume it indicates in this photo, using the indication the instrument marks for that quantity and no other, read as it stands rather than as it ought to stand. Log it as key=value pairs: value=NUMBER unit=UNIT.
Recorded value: value=397991.11 unit=ft³
